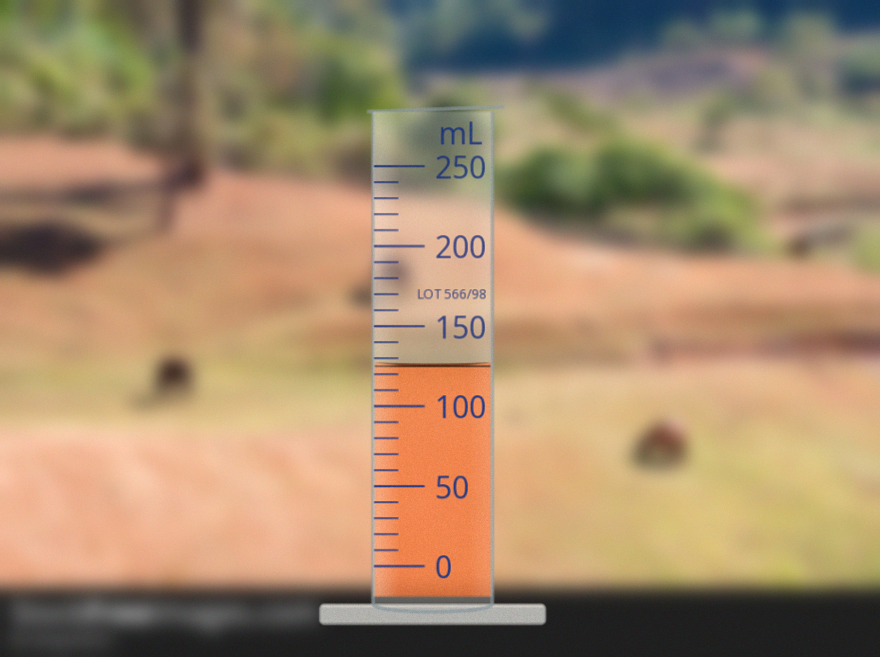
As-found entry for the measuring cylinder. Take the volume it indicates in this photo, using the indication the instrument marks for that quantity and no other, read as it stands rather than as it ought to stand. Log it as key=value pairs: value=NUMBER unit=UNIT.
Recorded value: value=125 unit=mL
